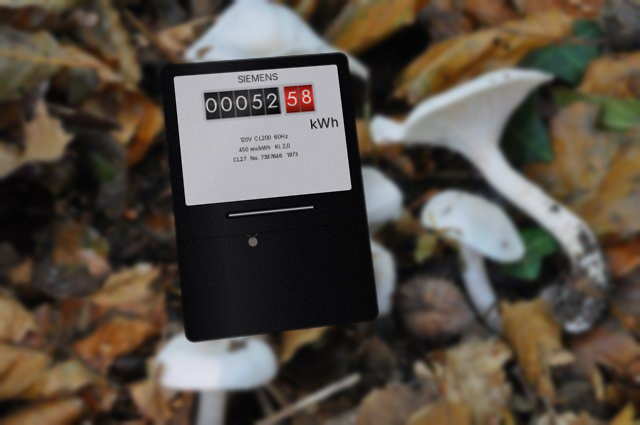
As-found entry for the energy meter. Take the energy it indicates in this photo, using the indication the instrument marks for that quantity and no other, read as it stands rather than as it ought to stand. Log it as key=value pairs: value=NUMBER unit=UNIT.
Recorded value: value=52.58 unit=kWh
